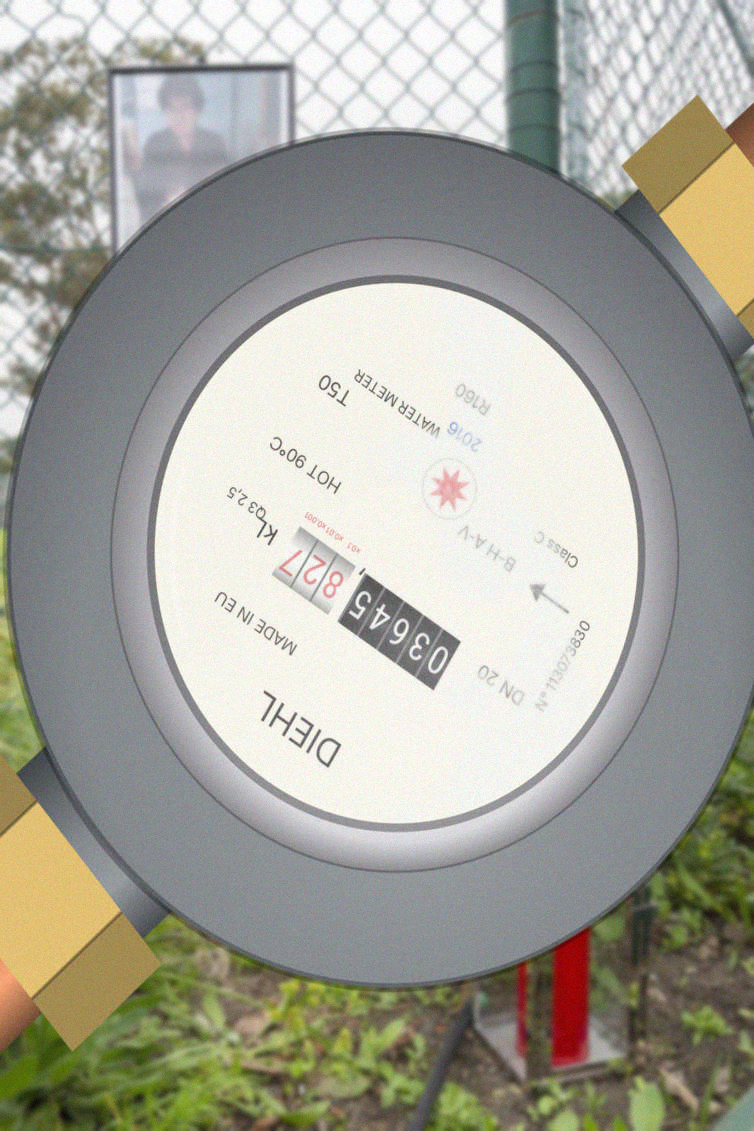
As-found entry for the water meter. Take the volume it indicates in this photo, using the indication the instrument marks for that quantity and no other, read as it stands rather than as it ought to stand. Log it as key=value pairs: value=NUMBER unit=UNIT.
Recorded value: value=3645.827 unit=kL
